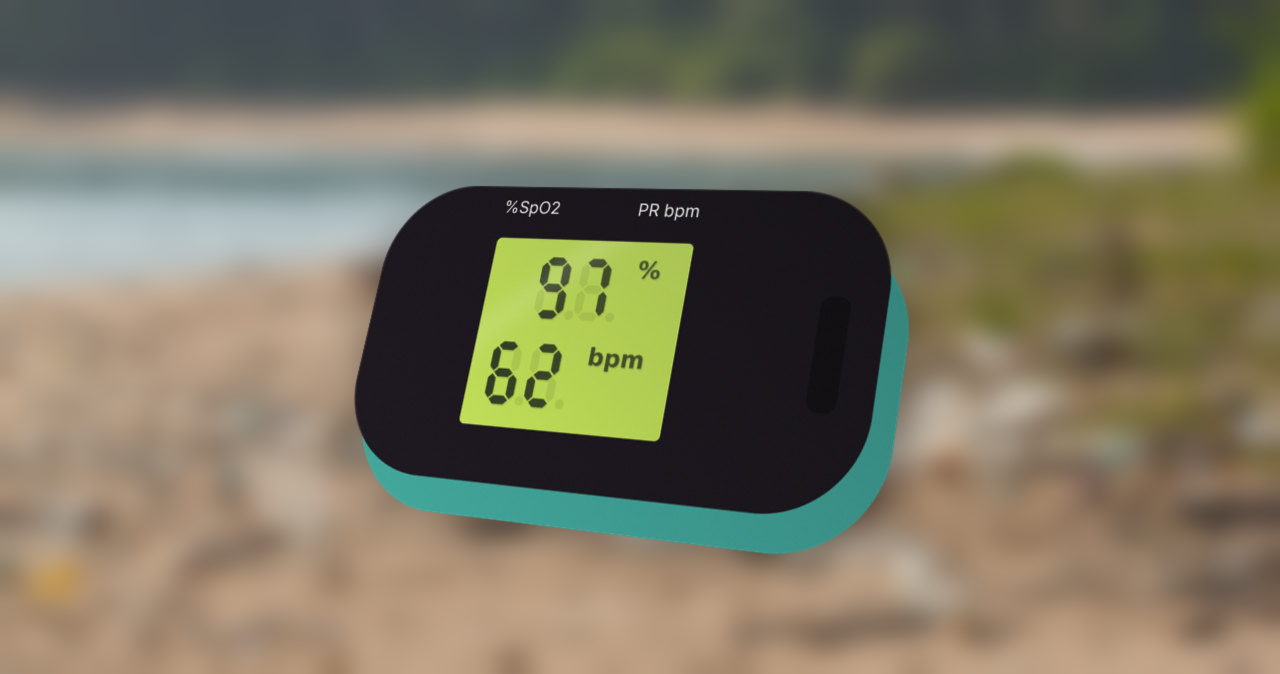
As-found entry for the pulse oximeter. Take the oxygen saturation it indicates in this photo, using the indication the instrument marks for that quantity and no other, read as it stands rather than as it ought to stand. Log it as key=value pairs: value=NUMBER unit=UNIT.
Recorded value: value=97 unit=%
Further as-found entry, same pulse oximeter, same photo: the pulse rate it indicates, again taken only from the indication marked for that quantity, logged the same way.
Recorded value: value=62 unit=bpm
